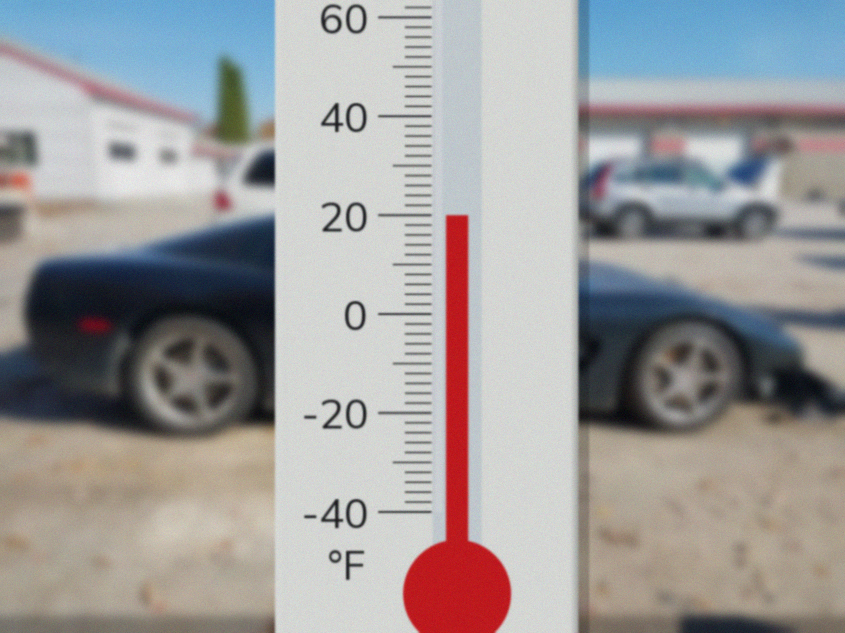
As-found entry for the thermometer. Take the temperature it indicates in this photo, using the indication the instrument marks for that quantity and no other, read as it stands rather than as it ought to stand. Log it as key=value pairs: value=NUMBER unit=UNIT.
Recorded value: value=20 unit=°F
